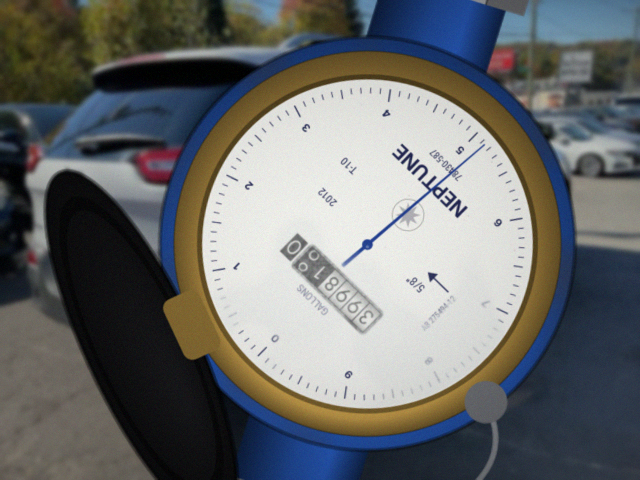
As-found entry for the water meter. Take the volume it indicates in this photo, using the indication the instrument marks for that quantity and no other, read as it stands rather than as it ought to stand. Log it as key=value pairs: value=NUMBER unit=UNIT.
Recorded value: value=3998185.1 unit=gal
